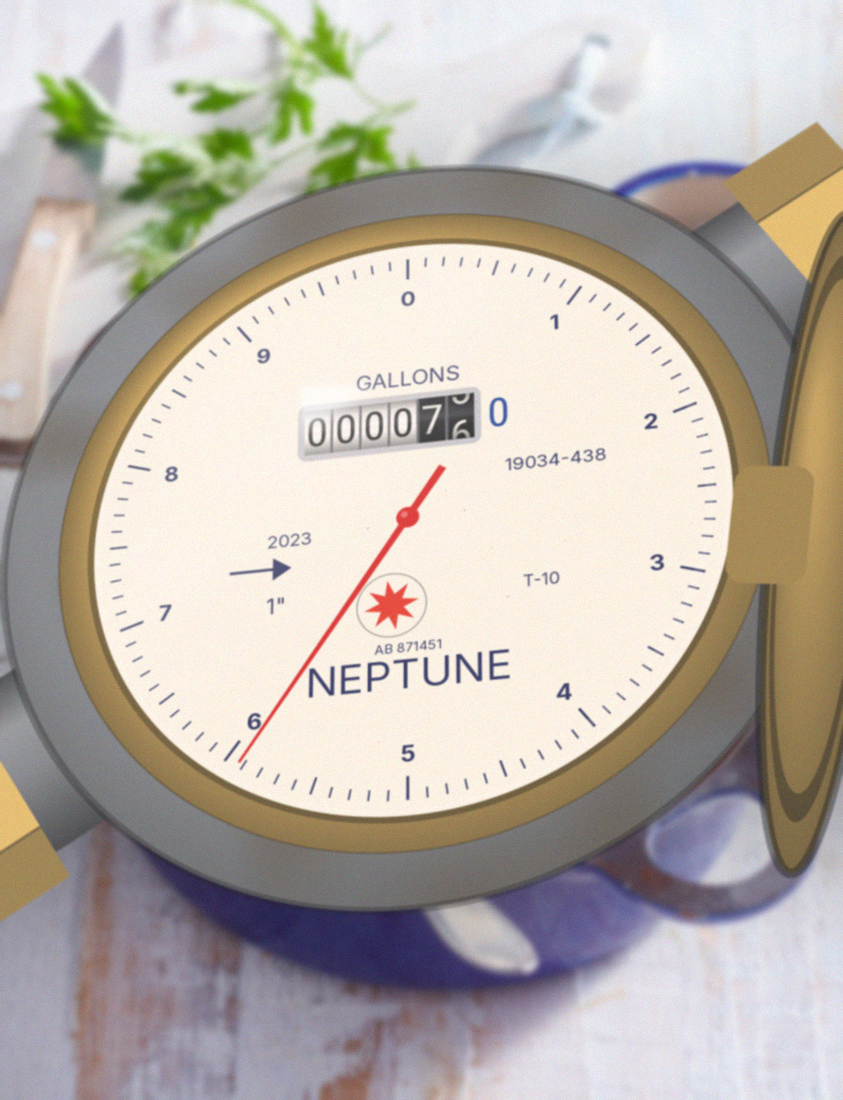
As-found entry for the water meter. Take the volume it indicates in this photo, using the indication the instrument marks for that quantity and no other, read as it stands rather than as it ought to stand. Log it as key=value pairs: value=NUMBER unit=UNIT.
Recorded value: value=755.9 unit=gal
